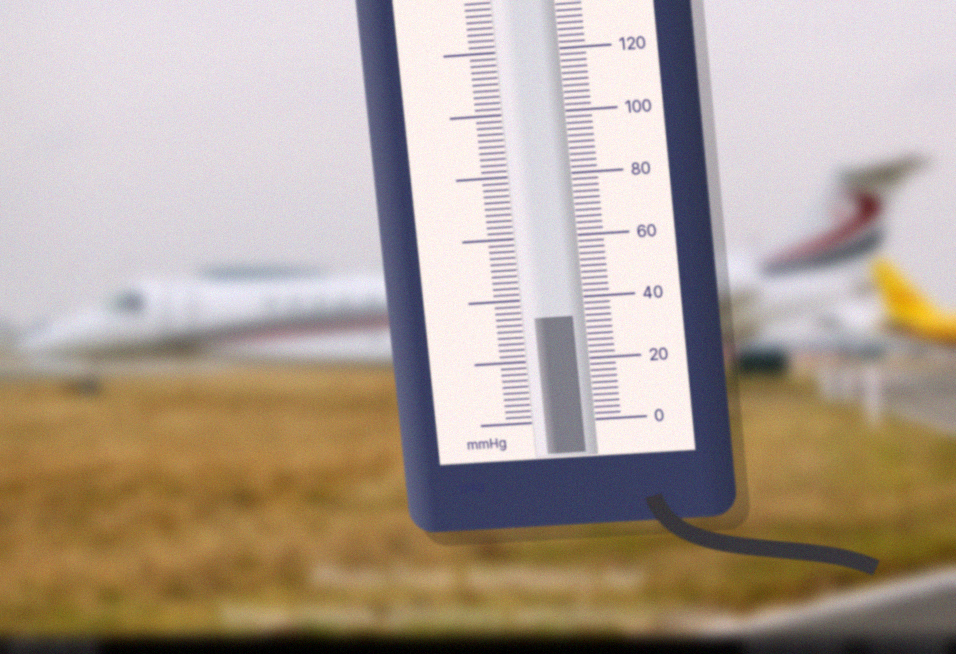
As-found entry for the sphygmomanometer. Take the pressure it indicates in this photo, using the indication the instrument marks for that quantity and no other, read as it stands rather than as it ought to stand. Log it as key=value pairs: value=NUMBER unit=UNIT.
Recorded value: value=34 unit=mmHg
